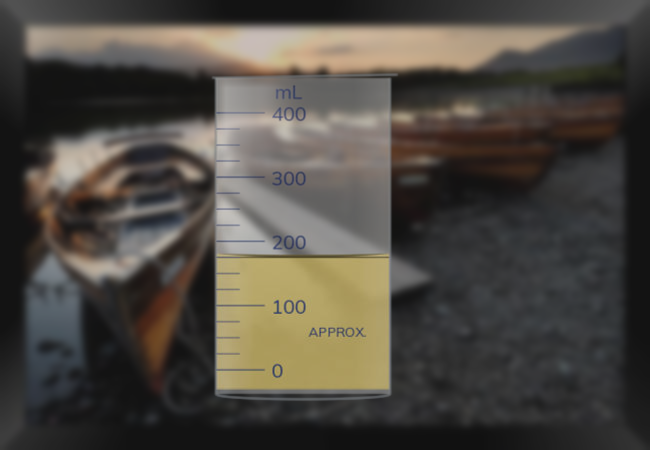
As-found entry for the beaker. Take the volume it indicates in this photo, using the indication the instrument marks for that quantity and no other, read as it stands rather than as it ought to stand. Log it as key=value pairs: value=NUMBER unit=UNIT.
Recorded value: value=175 unit=mL
